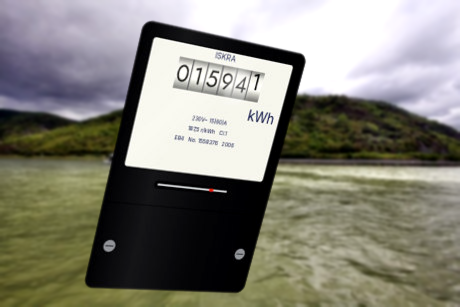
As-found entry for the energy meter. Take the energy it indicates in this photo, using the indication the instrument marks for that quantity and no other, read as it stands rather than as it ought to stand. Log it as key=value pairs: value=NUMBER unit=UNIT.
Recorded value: value=15941 unit=kWh
